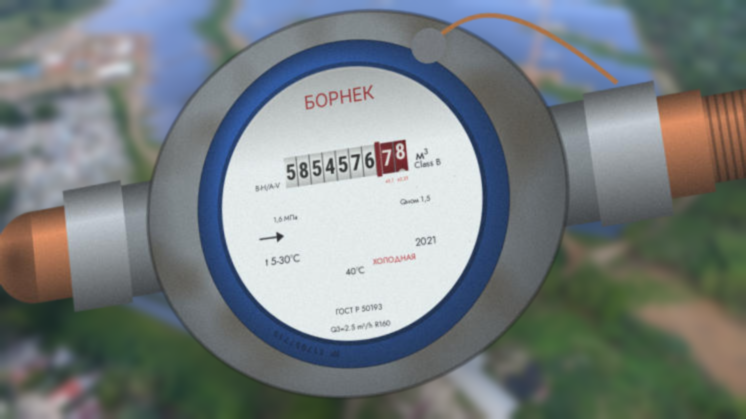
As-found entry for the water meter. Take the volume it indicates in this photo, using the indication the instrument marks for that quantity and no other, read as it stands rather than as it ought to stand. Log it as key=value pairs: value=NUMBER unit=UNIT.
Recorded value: value=5854576.78 unit=m³
